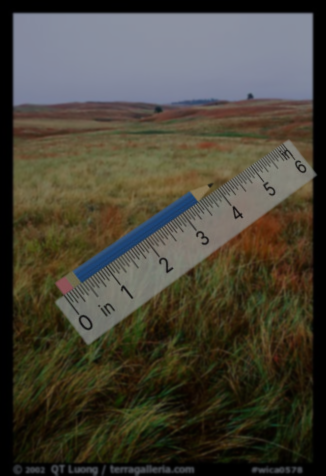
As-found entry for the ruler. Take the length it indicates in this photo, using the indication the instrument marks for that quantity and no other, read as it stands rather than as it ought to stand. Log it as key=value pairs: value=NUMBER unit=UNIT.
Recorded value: value=4 unit=in
